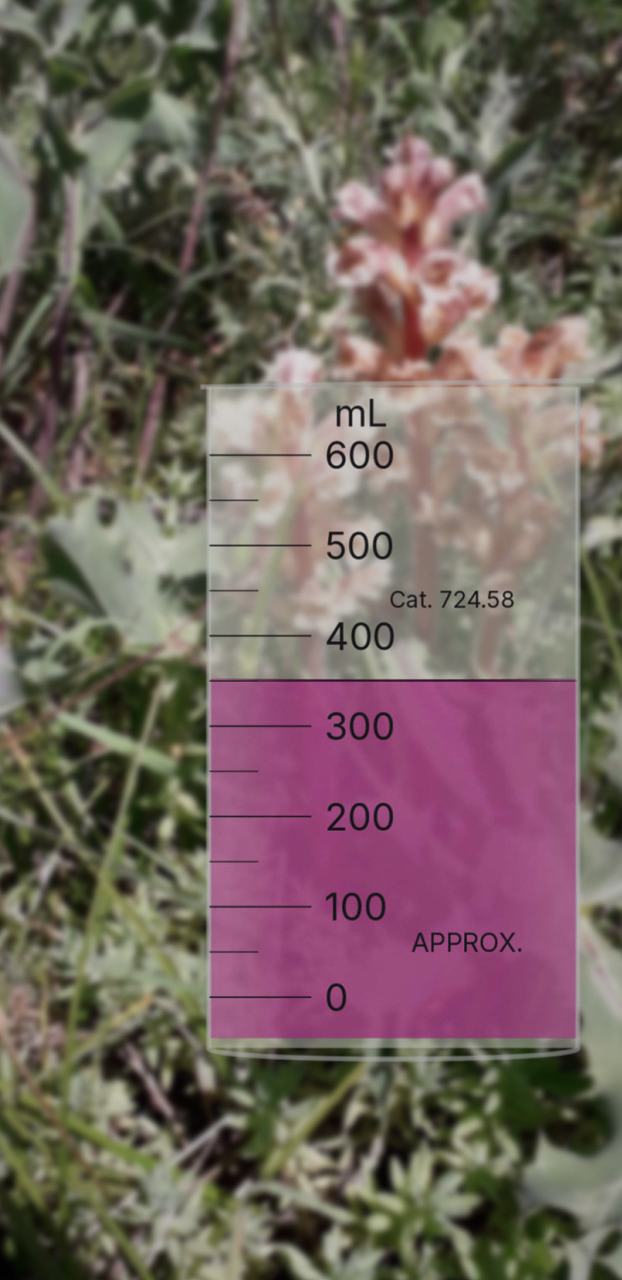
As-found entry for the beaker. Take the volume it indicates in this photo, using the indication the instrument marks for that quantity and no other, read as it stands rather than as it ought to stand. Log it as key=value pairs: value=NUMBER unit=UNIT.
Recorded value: value=350 unit=mL
